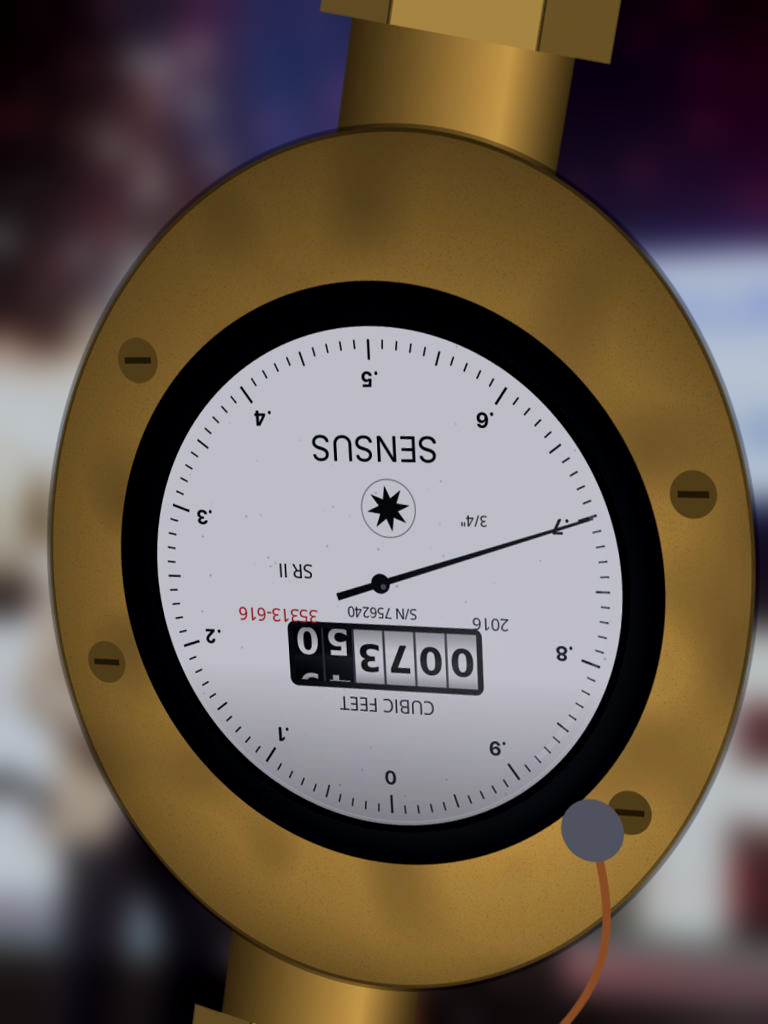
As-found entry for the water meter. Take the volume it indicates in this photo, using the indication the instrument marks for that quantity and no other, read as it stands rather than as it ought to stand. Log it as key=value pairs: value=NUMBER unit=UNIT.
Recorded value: value=7349.70 unit=ft³
